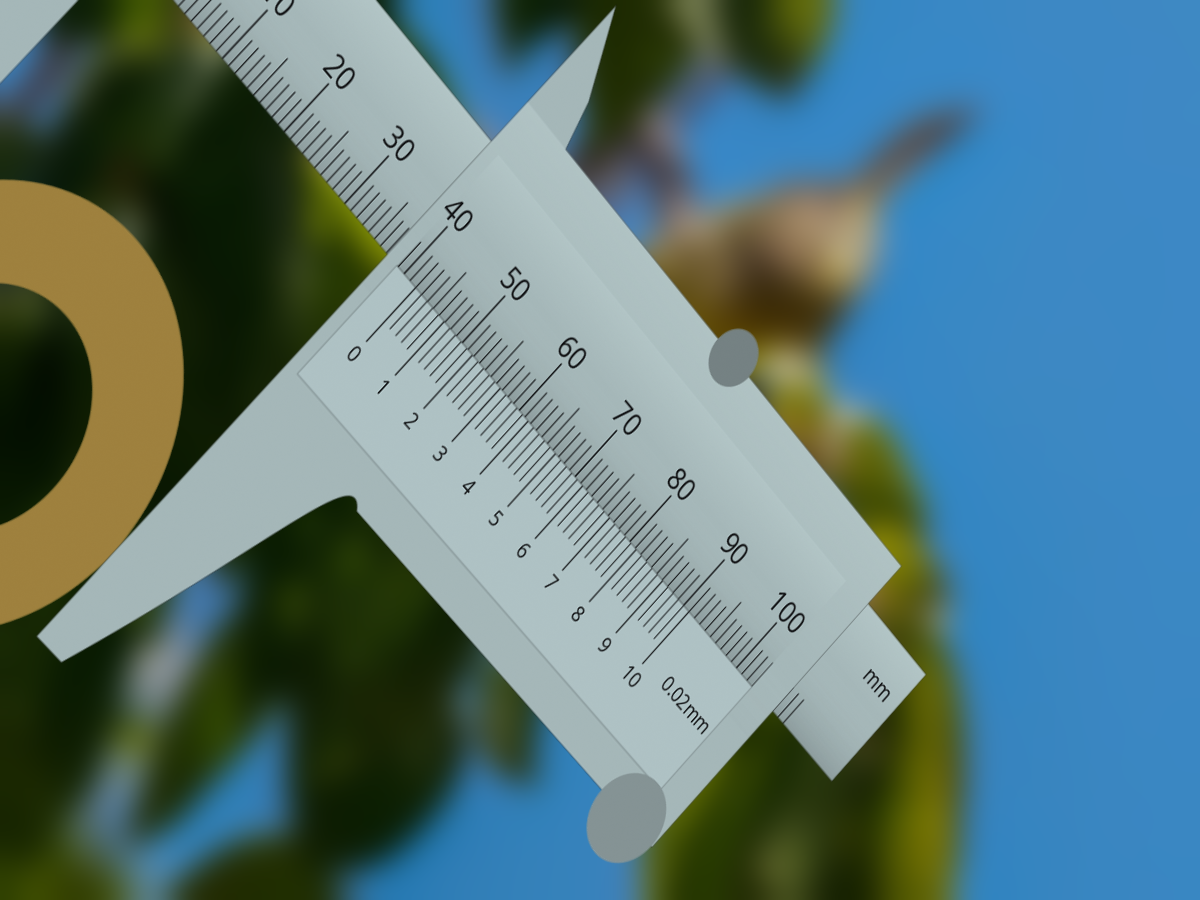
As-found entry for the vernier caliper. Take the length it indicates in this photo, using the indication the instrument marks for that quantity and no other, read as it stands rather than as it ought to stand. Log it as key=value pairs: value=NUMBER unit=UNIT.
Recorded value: value=42.0 unit=mm
